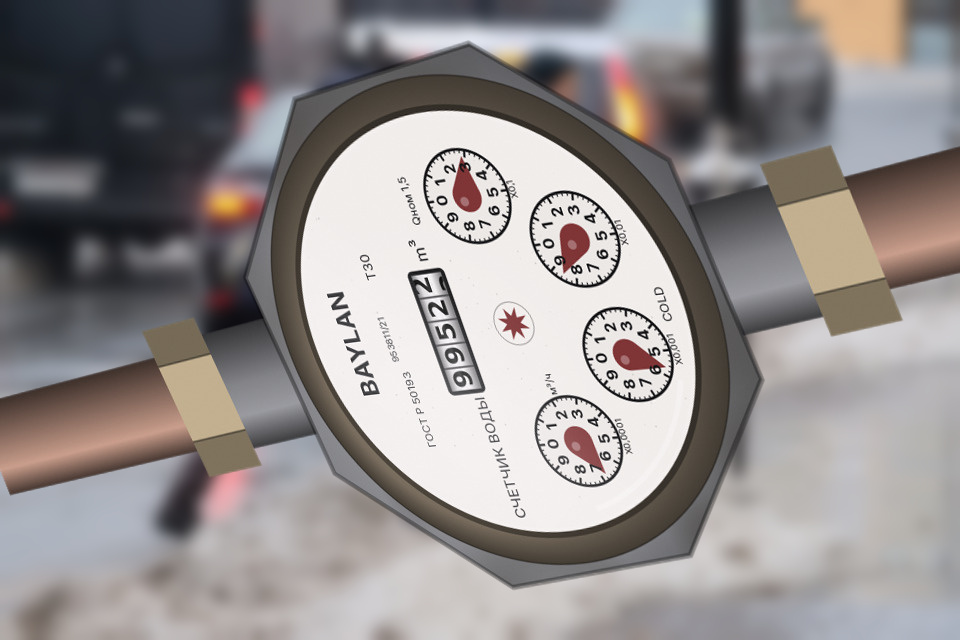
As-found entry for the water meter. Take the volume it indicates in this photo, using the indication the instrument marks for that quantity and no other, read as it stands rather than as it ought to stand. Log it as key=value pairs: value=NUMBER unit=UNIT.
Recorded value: value=99522.2856 unit=m³
